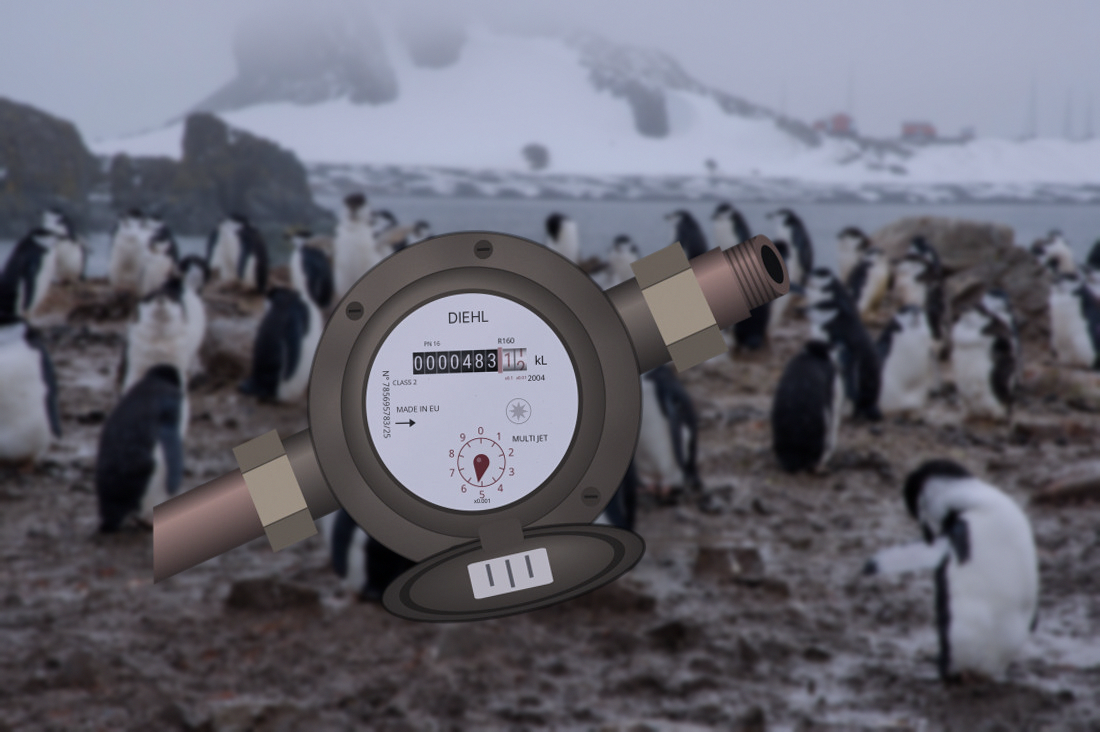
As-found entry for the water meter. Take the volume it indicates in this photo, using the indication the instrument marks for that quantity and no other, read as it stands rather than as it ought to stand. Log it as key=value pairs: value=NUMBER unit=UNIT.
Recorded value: value=483.115 unit=kL
